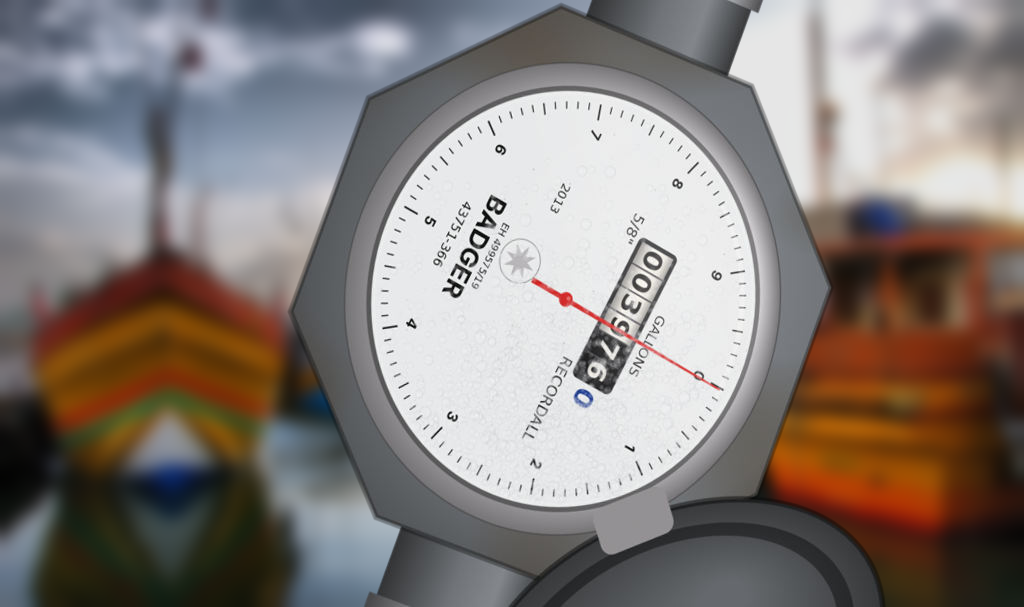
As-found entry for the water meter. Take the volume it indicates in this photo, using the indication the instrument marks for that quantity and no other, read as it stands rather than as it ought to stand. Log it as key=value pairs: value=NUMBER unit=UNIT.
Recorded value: value=39760.0 unit=gal
